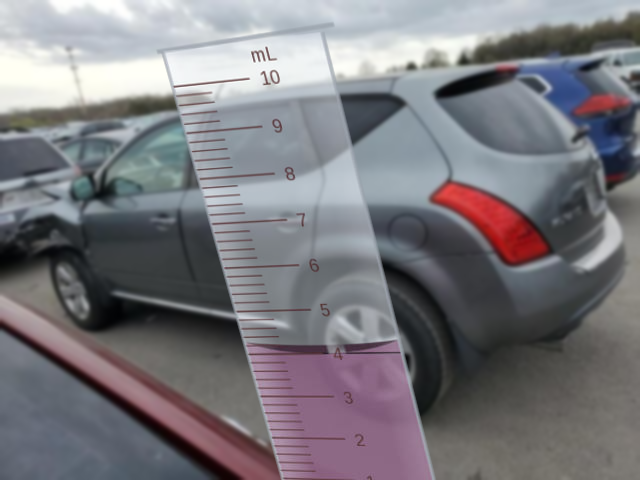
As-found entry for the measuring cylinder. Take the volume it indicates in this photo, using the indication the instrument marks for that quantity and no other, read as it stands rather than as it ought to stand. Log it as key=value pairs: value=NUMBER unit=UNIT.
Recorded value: value=4 unit=mL
